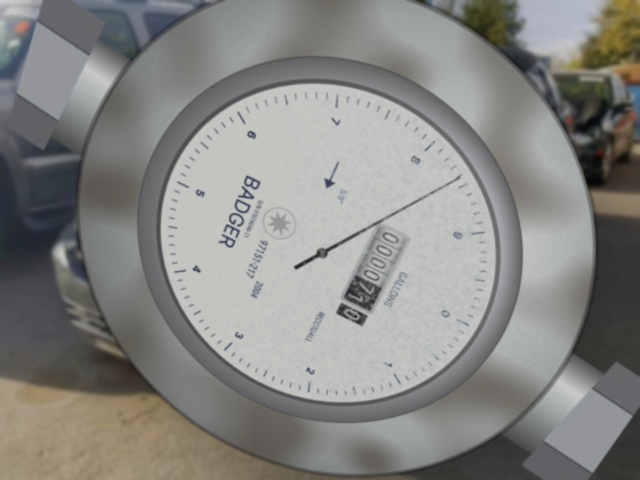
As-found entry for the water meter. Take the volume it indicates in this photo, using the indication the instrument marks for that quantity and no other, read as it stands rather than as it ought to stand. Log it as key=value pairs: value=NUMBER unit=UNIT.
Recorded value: value=708.4 unit=gal
